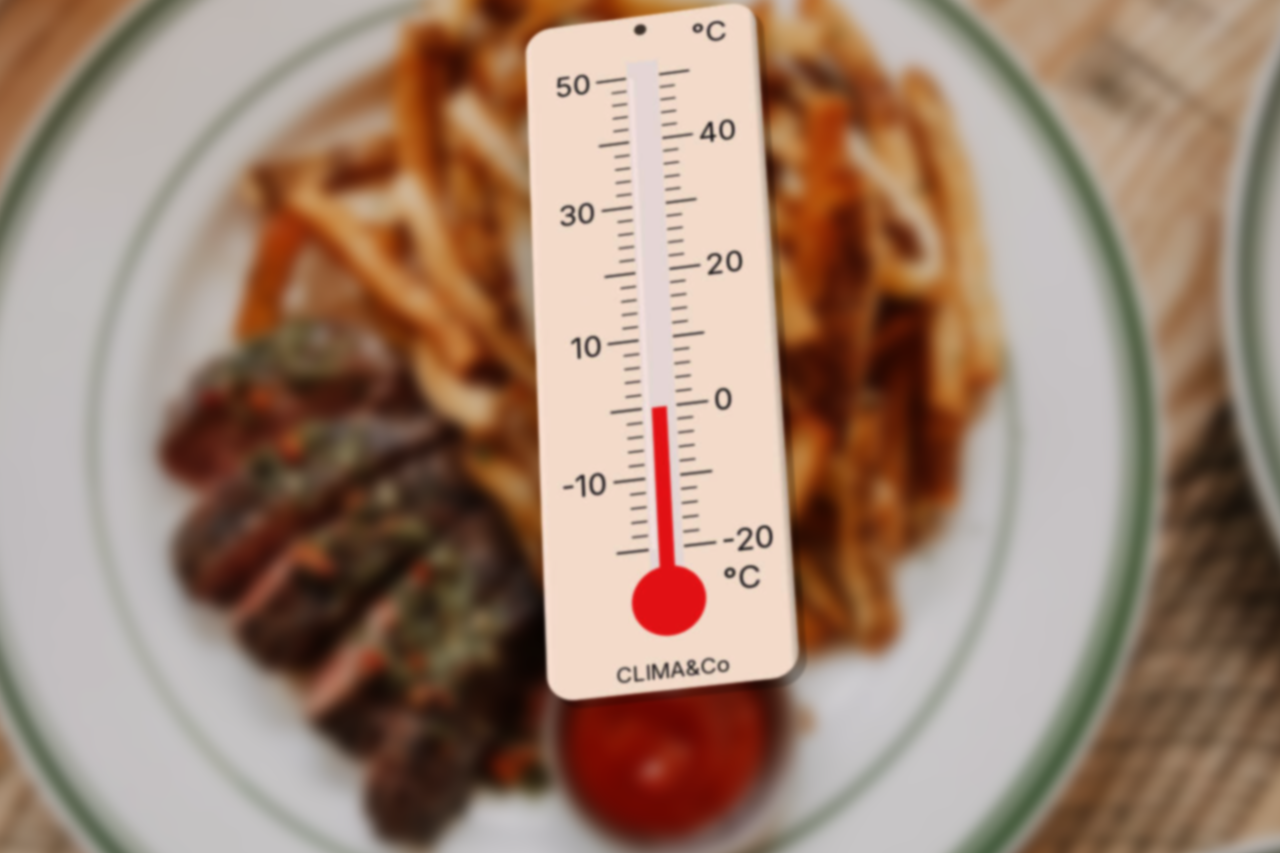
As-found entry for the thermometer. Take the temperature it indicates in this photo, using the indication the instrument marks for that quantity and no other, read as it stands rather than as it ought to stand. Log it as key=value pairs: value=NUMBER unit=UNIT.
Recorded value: value=0 unit=°C
